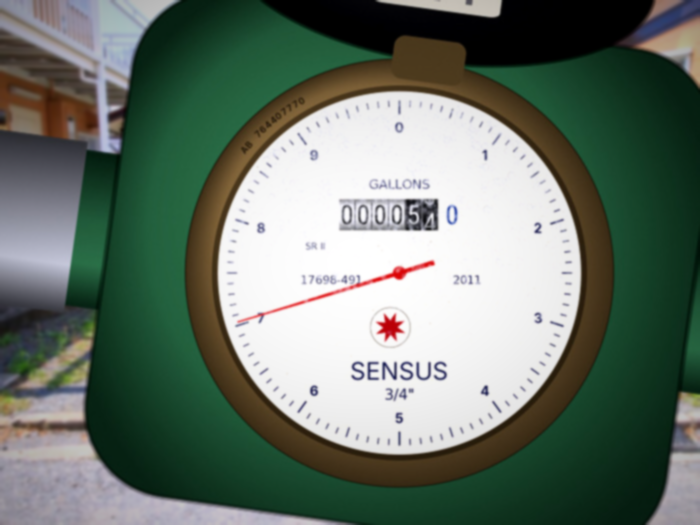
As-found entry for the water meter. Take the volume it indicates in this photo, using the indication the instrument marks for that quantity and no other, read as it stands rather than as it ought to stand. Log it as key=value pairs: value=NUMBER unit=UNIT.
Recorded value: value=537.0 unit=gal
